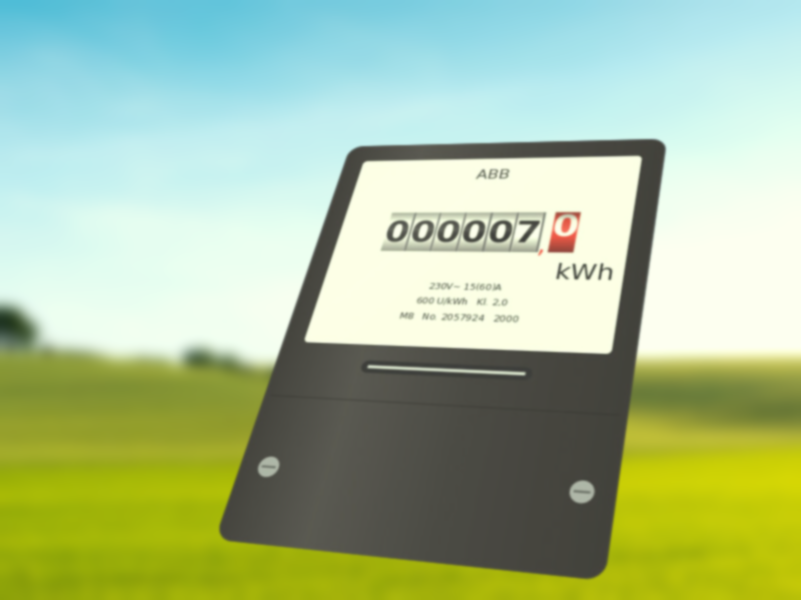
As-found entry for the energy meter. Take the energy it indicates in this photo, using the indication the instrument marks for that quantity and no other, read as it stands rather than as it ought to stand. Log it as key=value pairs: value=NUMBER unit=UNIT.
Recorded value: value=7.0 unit=kWh
